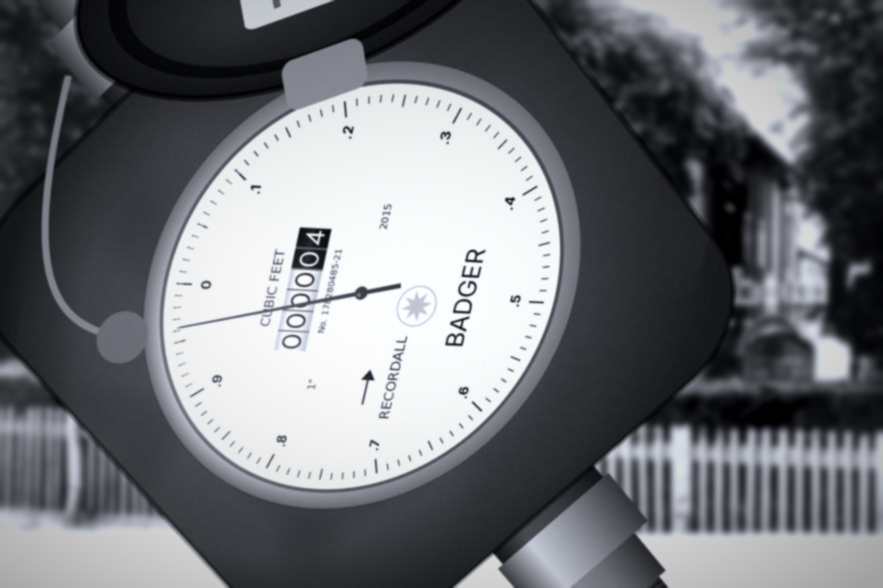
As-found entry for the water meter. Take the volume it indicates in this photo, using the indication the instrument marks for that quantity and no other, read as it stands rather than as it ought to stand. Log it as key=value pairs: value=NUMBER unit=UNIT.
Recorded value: value=3.96 unit=ft³
